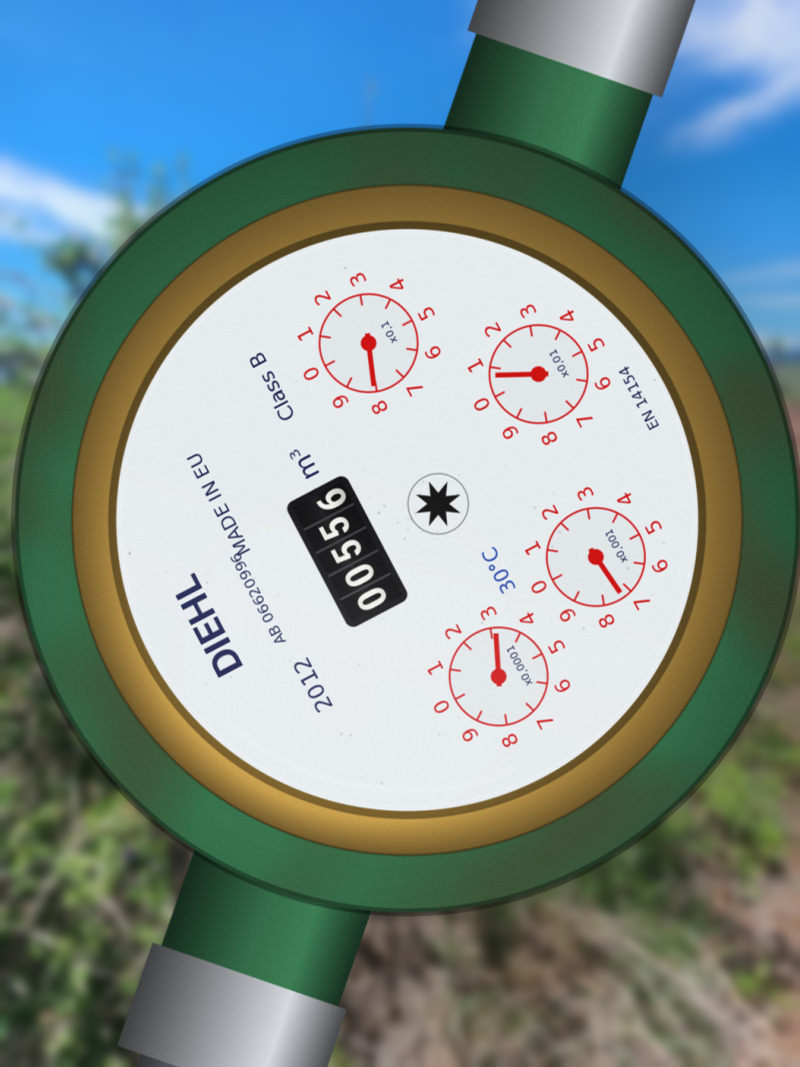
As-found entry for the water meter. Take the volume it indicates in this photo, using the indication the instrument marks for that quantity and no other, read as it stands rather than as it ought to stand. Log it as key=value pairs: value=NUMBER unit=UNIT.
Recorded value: value=555.8073 unit=m³
